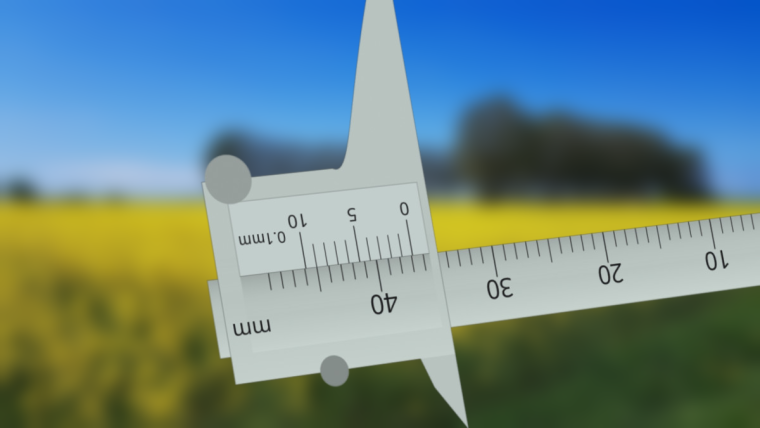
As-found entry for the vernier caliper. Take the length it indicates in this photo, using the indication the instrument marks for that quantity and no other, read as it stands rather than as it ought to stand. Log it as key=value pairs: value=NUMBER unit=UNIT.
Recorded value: value=36.9 unit=mm
